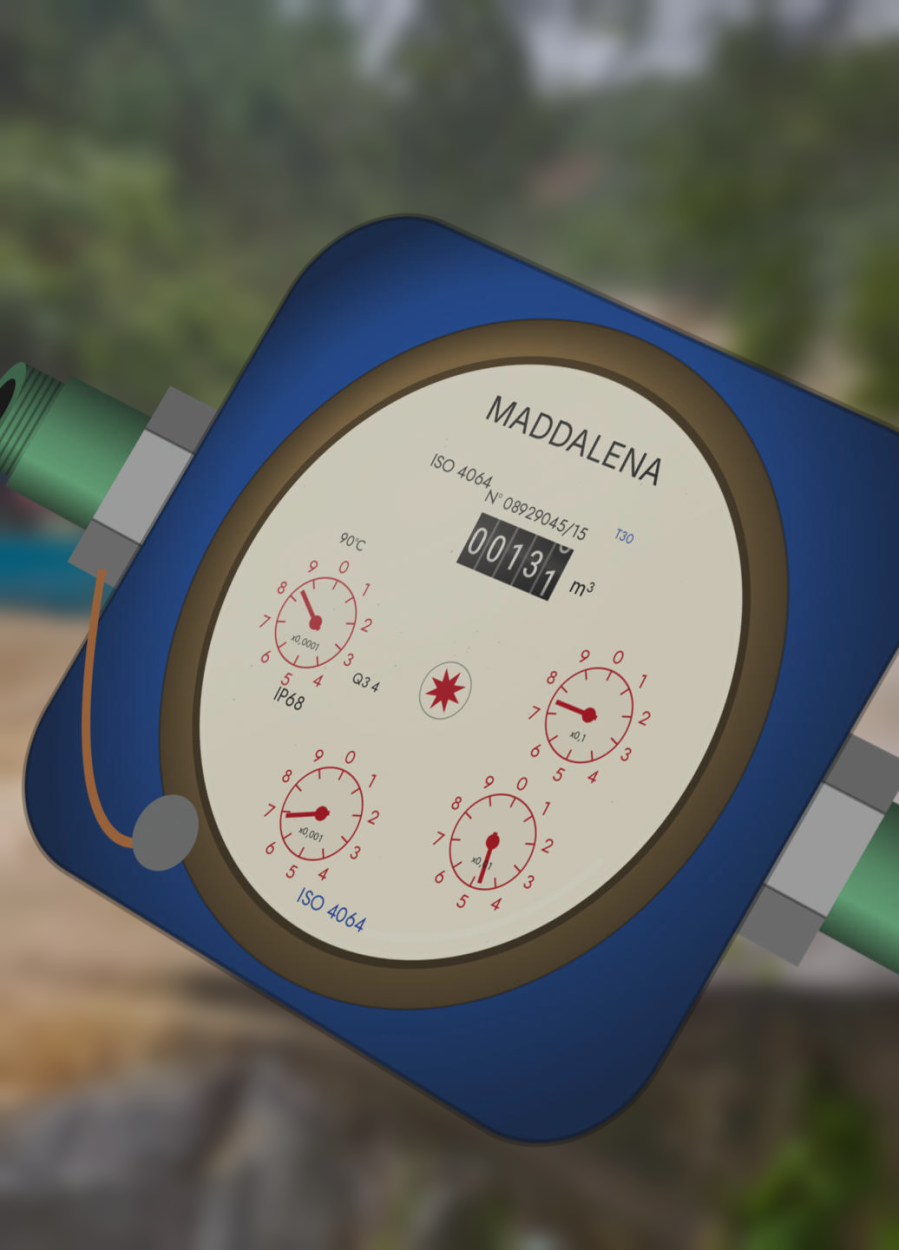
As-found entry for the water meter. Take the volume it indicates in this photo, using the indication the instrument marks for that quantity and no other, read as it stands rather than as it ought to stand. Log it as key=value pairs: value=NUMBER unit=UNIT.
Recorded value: value=130.7468 unit=m³
